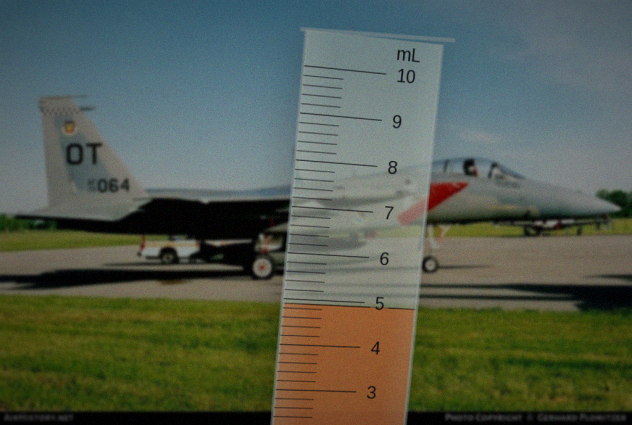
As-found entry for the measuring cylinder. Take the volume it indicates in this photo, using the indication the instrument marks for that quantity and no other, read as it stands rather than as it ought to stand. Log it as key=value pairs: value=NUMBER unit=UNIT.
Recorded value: value=4.9 unit=mL
